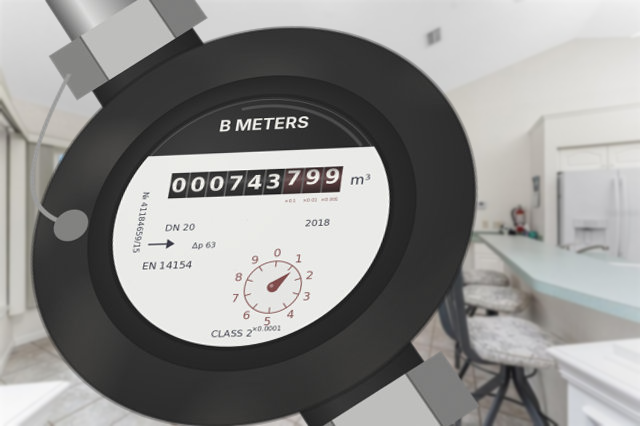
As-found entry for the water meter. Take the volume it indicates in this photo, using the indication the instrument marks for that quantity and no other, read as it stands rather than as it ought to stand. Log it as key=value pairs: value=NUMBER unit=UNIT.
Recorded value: value=743.7991 unit=m³
